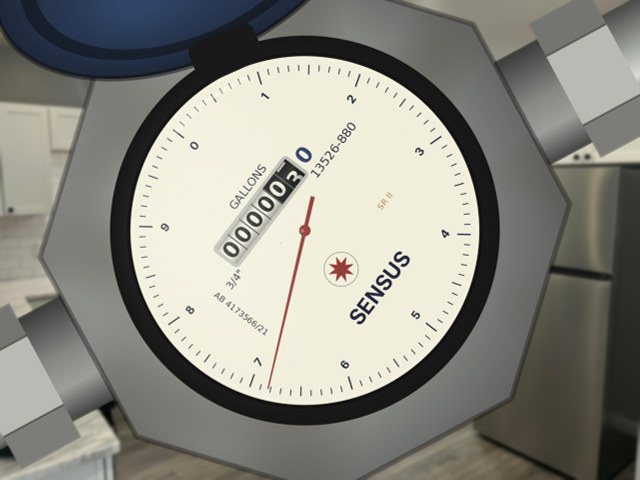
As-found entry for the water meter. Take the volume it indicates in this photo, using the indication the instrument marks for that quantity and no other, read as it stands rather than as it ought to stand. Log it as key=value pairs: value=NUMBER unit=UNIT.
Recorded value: value=26.8 unit=gal
